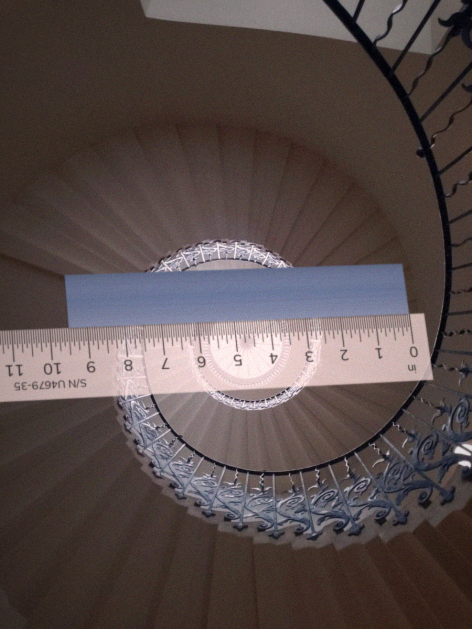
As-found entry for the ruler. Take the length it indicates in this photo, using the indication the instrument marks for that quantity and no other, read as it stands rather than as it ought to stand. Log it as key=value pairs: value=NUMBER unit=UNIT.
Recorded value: value=9.5 unit=in
